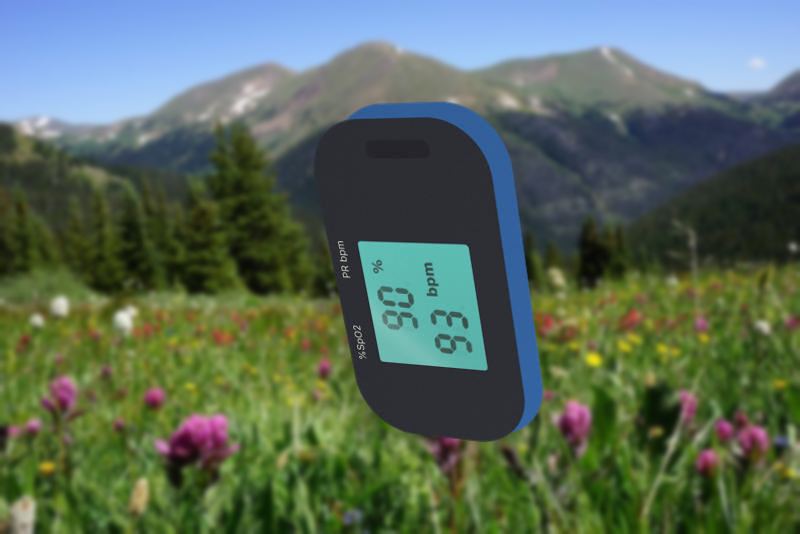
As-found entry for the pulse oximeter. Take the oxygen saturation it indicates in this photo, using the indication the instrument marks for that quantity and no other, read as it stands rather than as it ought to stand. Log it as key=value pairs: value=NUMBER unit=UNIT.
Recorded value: value=90 unit=%
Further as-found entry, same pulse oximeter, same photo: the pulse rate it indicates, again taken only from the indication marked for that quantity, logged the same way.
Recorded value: value=93 unit=bpm
